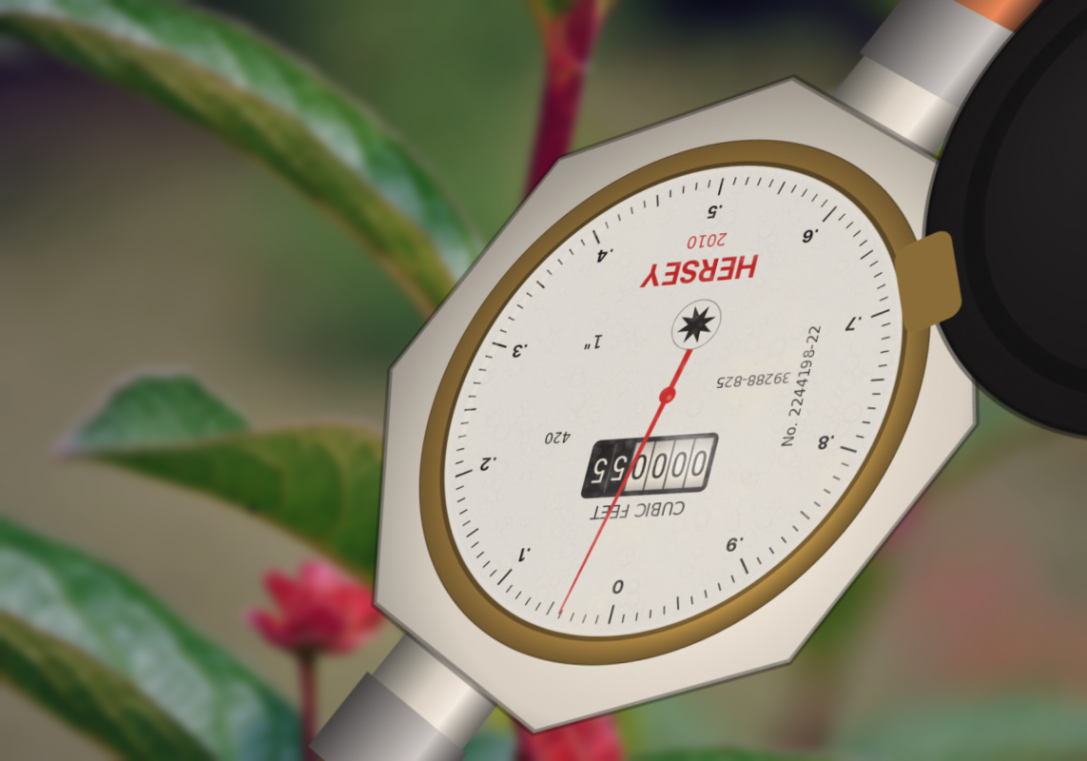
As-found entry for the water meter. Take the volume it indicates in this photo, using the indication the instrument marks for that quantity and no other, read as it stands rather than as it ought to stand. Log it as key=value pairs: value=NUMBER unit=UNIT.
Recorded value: value=55.04 unit=ft³
